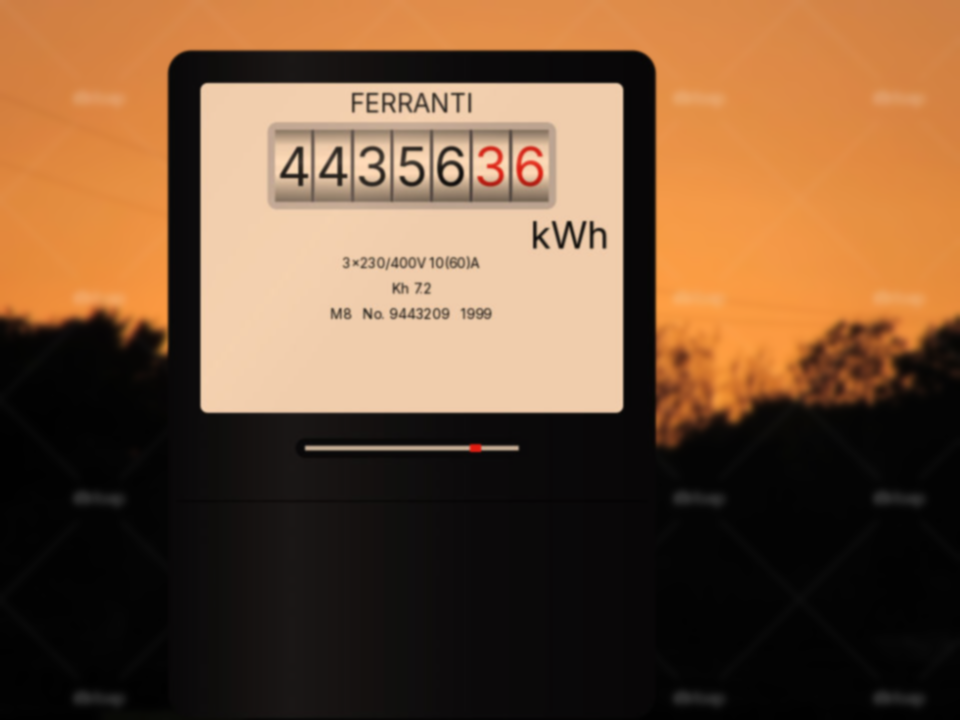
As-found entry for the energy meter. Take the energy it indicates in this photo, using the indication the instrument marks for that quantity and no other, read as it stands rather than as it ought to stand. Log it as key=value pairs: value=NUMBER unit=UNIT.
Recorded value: value=44356.36 unit=kWh
